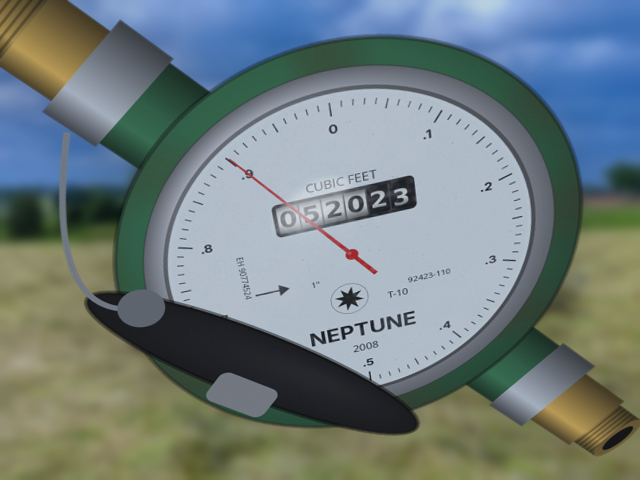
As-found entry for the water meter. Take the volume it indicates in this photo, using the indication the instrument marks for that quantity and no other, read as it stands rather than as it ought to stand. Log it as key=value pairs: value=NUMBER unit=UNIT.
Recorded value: value=52022.90 unit=ft³
